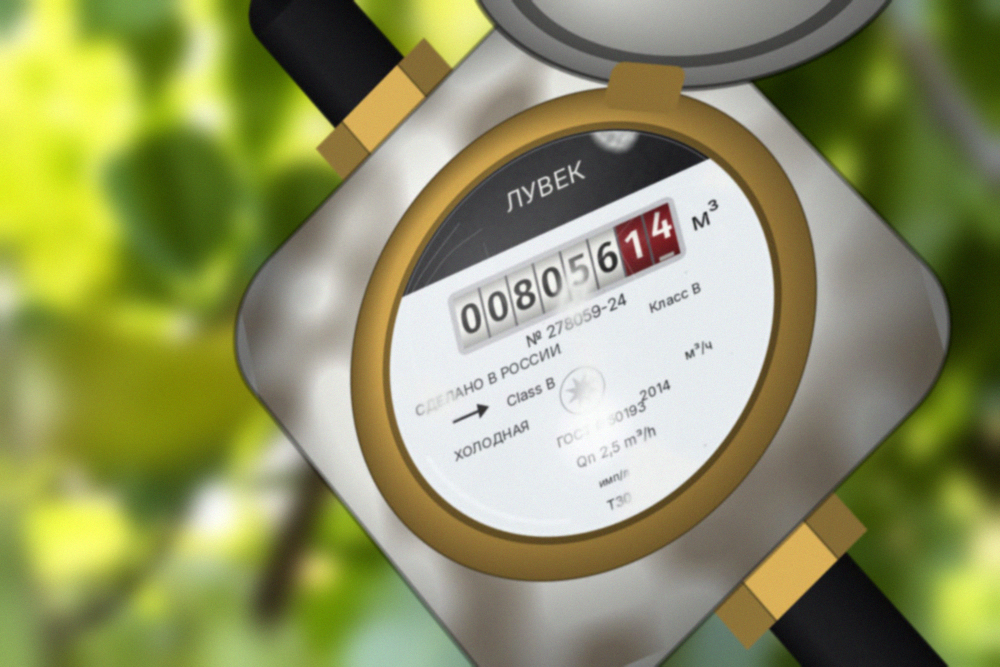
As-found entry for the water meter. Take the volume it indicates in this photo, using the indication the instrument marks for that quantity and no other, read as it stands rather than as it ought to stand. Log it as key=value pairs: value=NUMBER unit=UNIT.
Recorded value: value=8056.14 unit=m³
